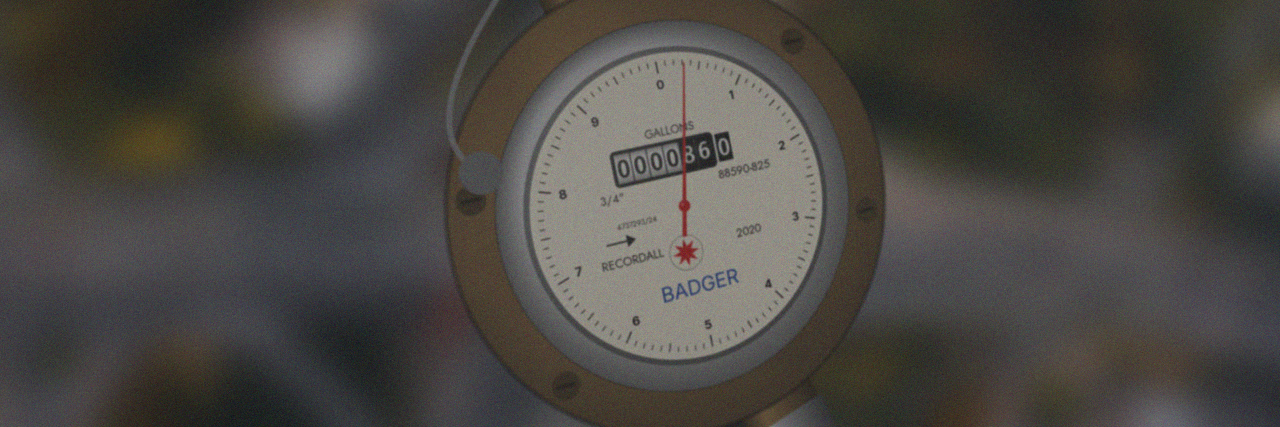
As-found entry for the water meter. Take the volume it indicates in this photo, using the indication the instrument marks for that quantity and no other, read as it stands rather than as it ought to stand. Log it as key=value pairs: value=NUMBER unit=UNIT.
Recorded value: value=860.3 unit=gal
